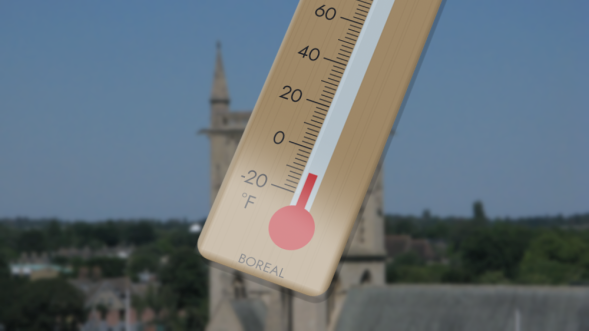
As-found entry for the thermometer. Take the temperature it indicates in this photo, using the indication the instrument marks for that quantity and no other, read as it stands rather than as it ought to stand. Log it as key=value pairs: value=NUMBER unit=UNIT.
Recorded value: value=-10 unit=°F
